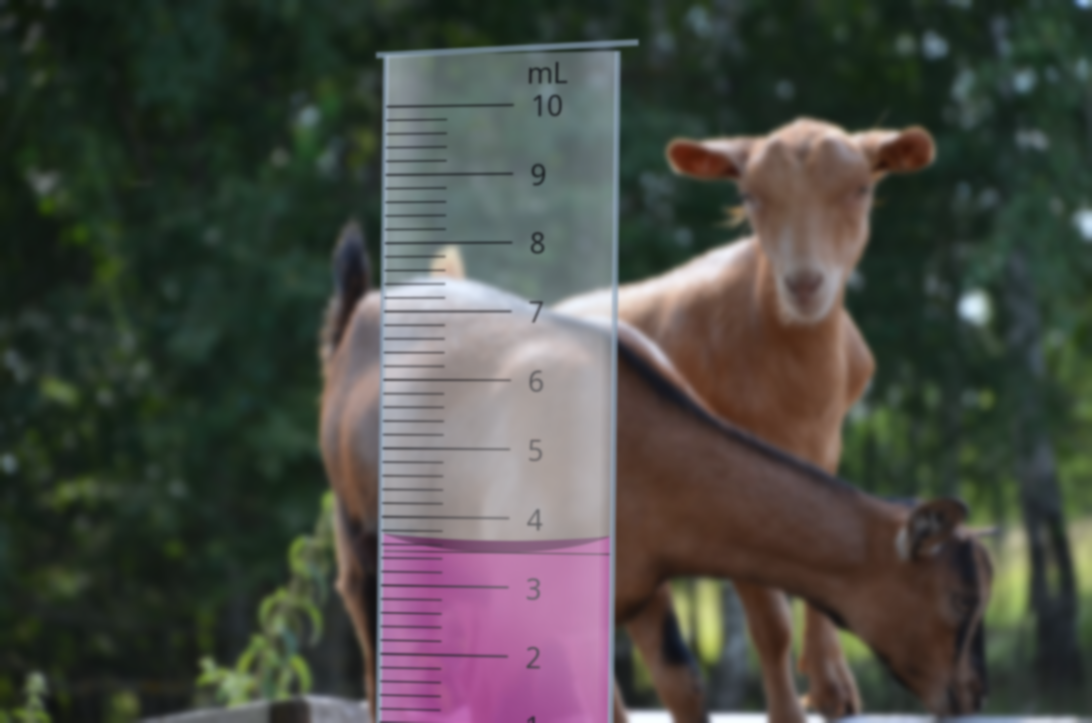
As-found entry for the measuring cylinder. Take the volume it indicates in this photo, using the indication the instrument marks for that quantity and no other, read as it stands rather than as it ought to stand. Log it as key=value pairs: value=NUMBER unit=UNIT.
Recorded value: value=3.5 unit=mL
